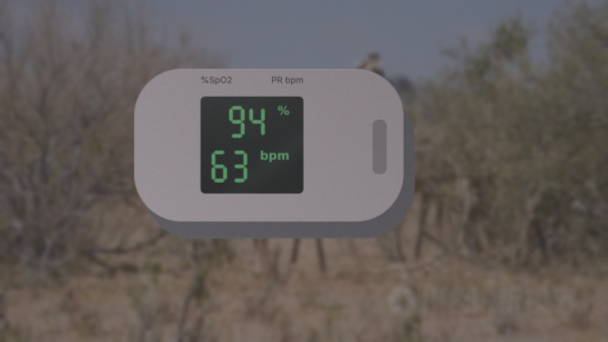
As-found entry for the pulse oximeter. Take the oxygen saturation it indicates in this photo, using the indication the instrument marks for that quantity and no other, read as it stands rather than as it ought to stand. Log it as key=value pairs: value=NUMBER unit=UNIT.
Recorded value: value=94 unit=%
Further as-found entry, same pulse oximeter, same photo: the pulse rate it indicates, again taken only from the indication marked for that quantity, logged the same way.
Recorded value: value=63 unit=bpm
